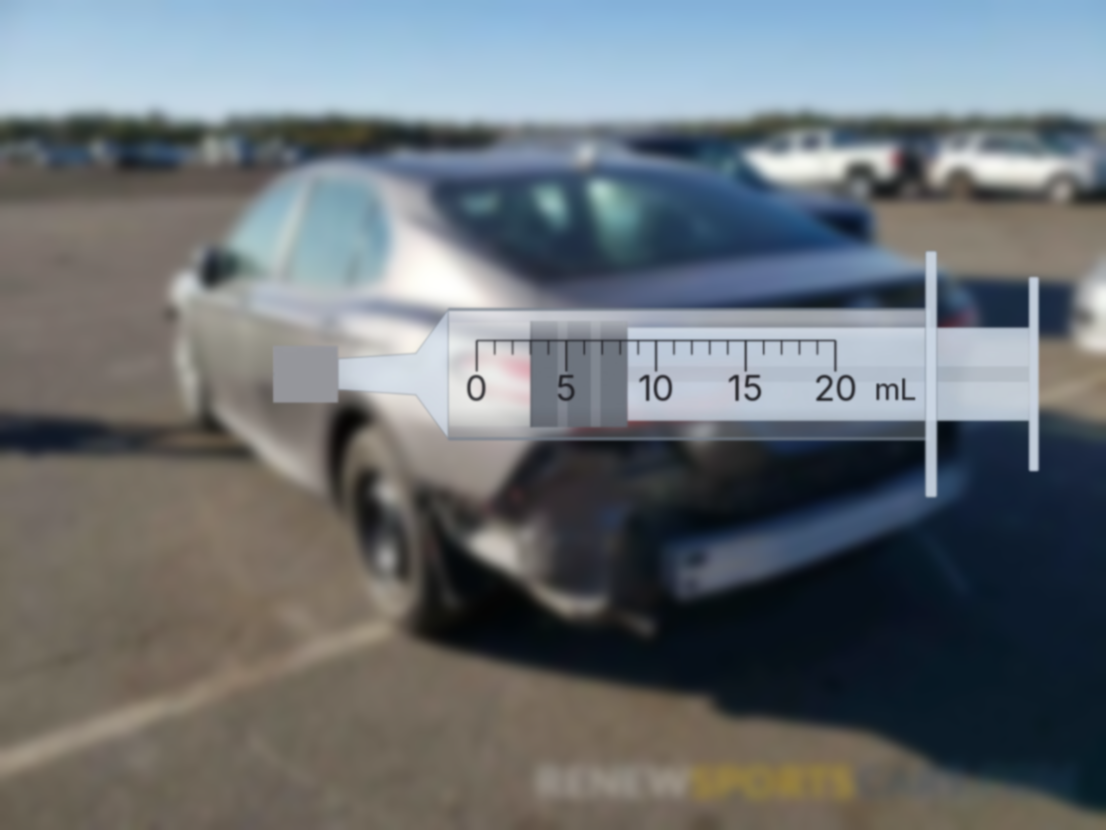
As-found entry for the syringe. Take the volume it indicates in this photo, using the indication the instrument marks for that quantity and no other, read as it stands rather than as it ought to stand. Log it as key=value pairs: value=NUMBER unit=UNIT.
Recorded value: value=3 unit=mL
